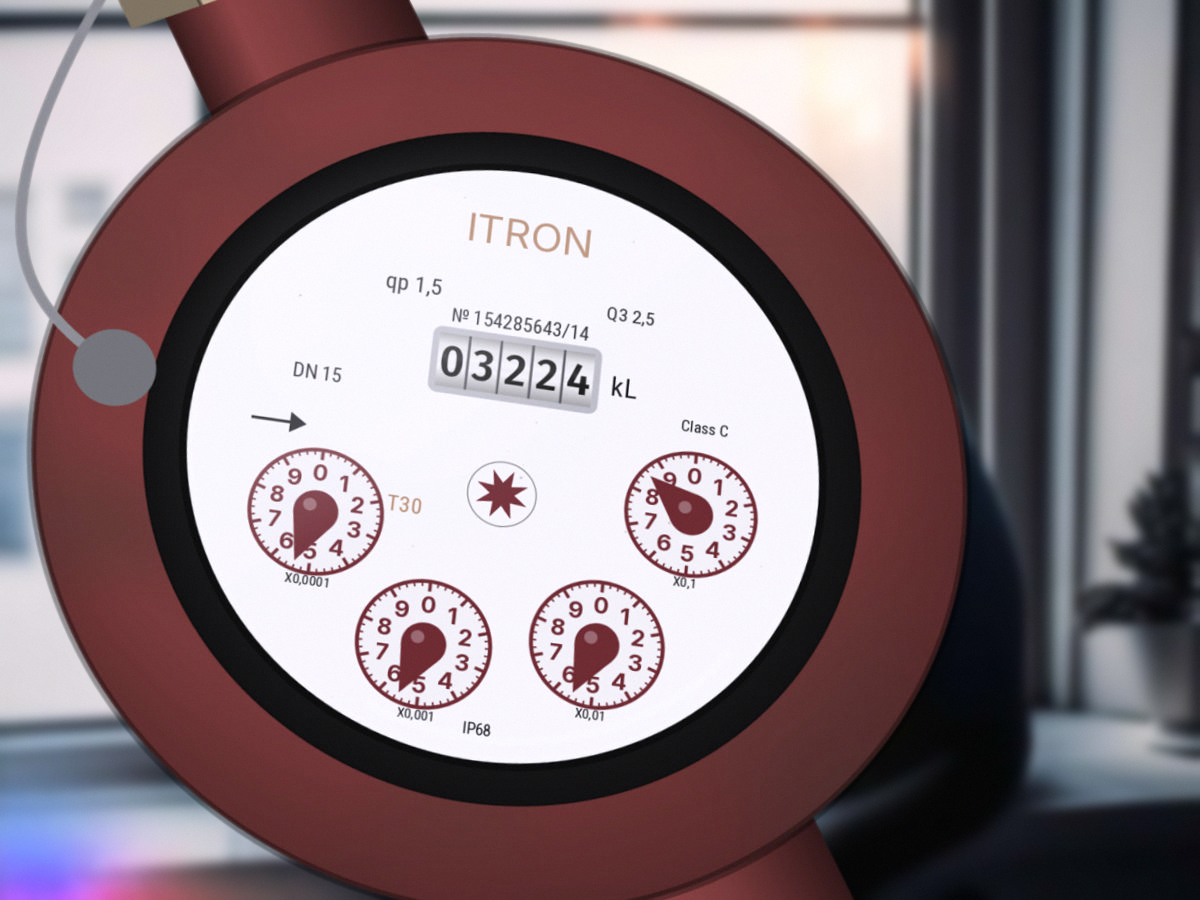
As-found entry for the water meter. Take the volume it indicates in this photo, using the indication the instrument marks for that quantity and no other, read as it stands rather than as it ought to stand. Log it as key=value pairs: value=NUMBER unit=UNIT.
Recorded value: value=3224.8555 unit=kL
